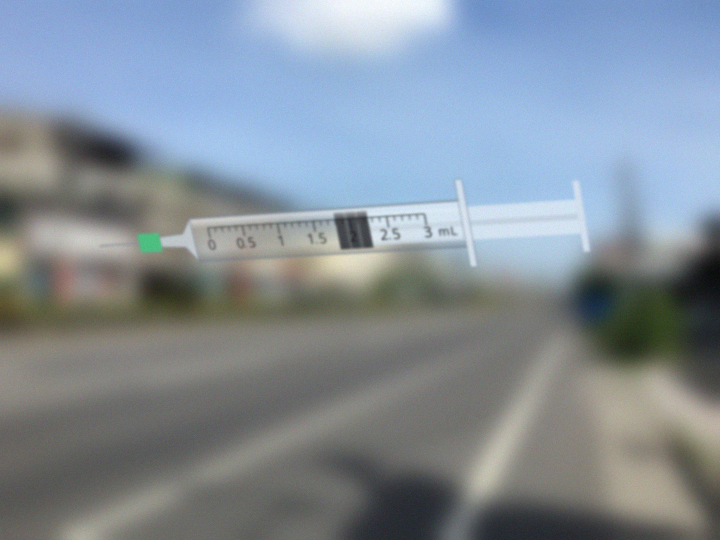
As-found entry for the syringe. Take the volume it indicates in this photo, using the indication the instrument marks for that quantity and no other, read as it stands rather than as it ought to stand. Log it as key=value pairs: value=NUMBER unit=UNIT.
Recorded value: value=1.8 unit=mL
